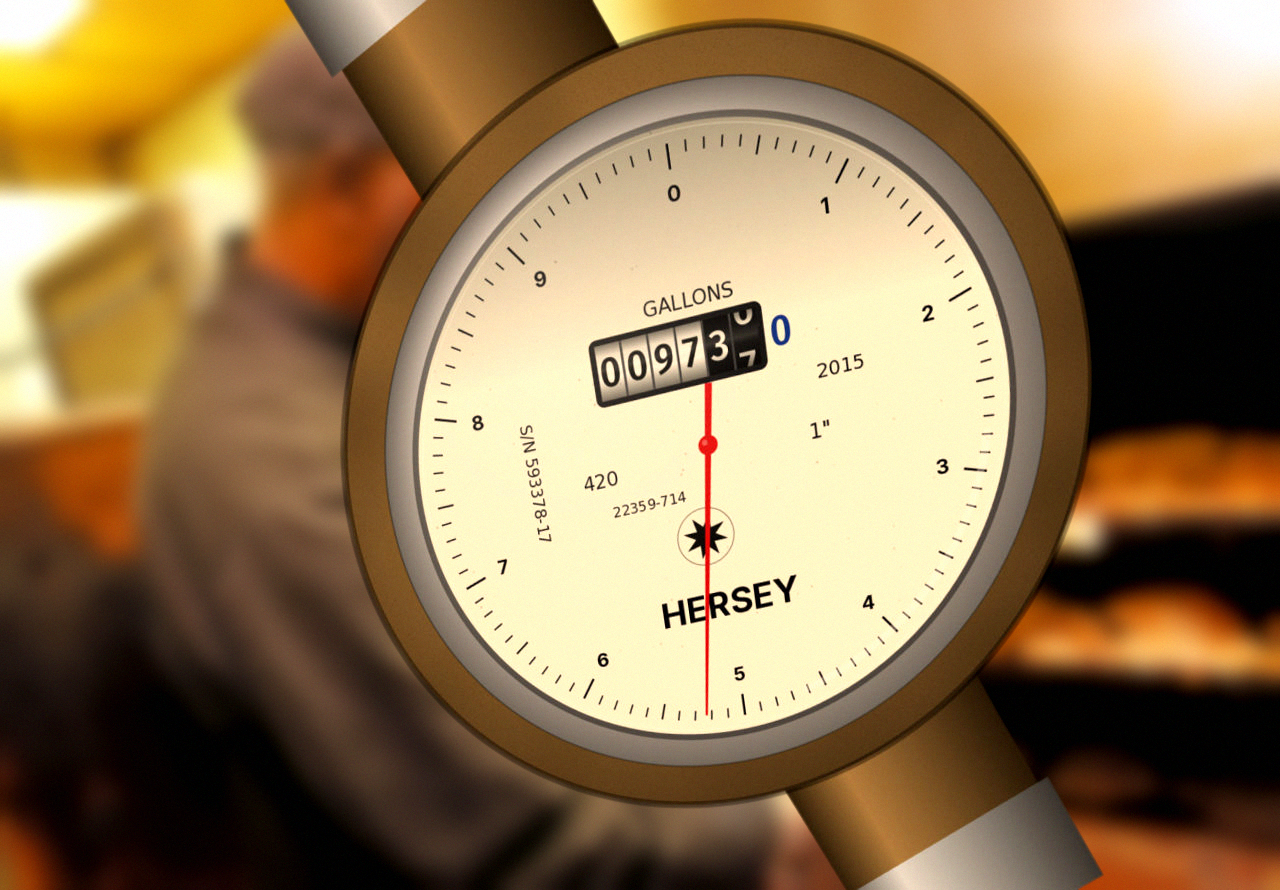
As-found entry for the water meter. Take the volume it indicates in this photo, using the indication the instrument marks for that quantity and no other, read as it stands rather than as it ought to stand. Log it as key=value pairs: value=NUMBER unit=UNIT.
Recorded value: value=97365.2 unit=gal
